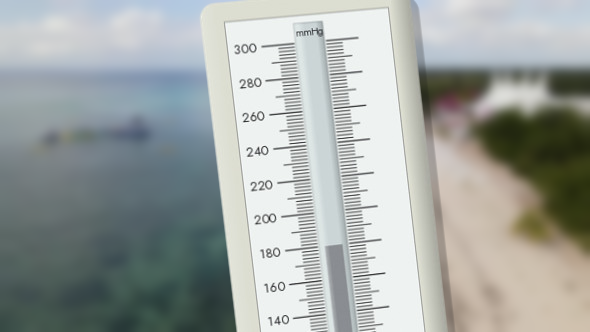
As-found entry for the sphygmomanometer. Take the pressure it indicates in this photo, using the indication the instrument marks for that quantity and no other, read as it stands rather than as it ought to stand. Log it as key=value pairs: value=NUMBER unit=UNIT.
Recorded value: value=180 unit=mmHg
